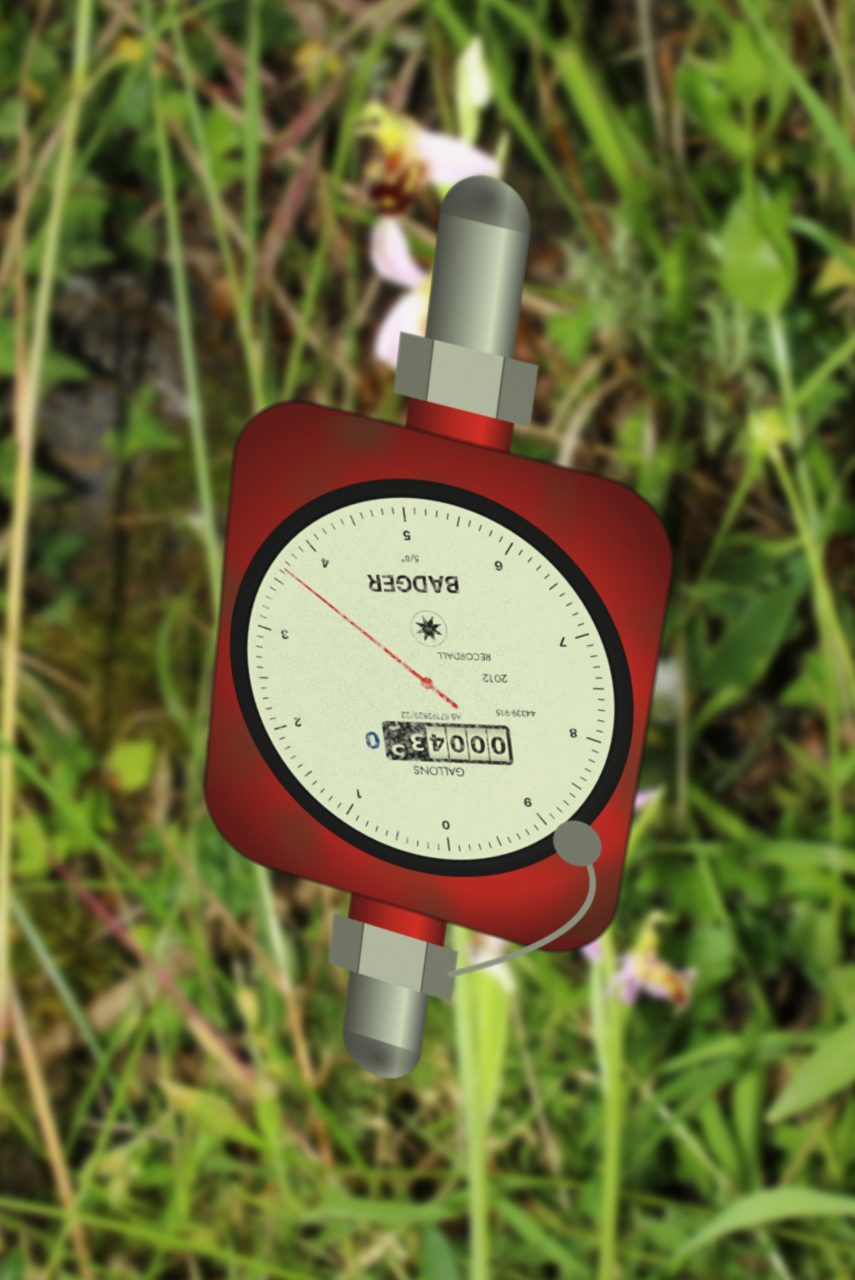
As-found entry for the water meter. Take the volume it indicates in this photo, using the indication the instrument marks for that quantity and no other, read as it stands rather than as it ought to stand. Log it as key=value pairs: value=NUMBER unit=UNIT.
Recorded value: value=4353.6 unit=gal
